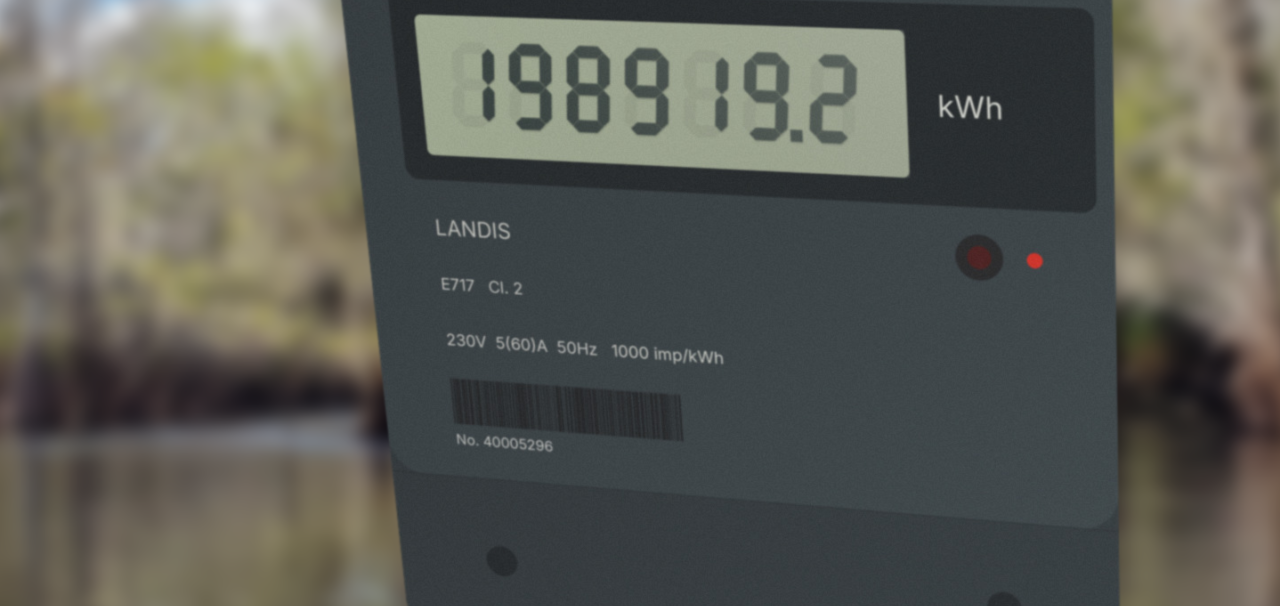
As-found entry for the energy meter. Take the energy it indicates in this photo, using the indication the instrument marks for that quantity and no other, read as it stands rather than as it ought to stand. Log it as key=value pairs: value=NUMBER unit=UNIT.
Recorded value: value=198919.2 unit=kWh
